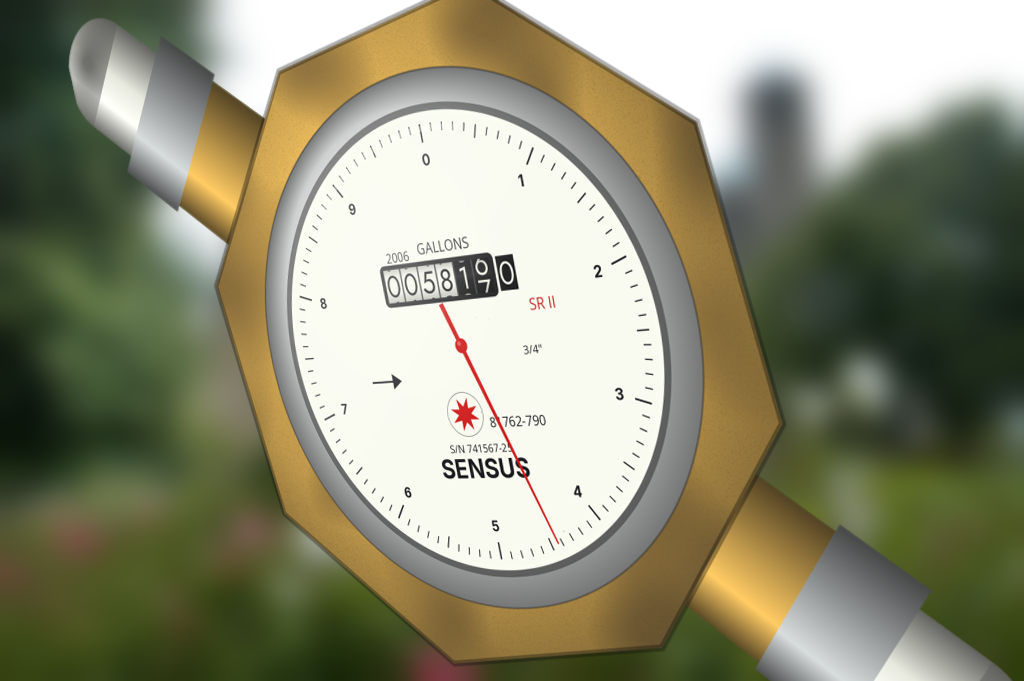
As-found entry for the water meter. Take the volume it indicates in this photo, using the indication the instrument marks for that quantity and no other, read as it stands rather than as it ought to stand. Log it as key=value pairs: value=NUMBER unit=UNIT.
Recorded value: value=58164.4 unit=gal
